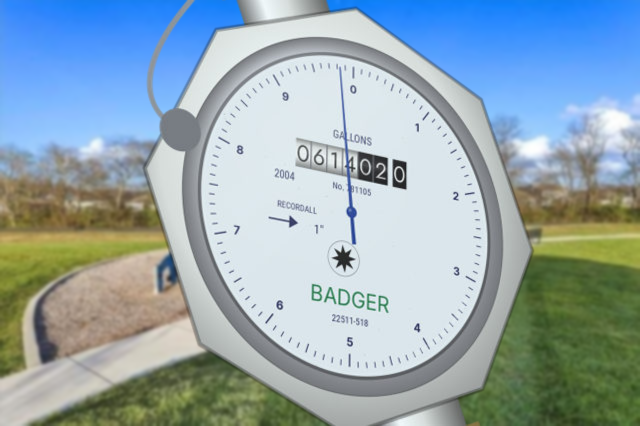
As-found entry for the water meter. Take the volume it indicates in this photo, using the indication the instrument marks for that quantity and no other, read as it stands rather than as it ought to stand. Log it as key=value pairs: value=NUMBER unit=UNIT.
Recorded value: value=614019.8 unit=gal
